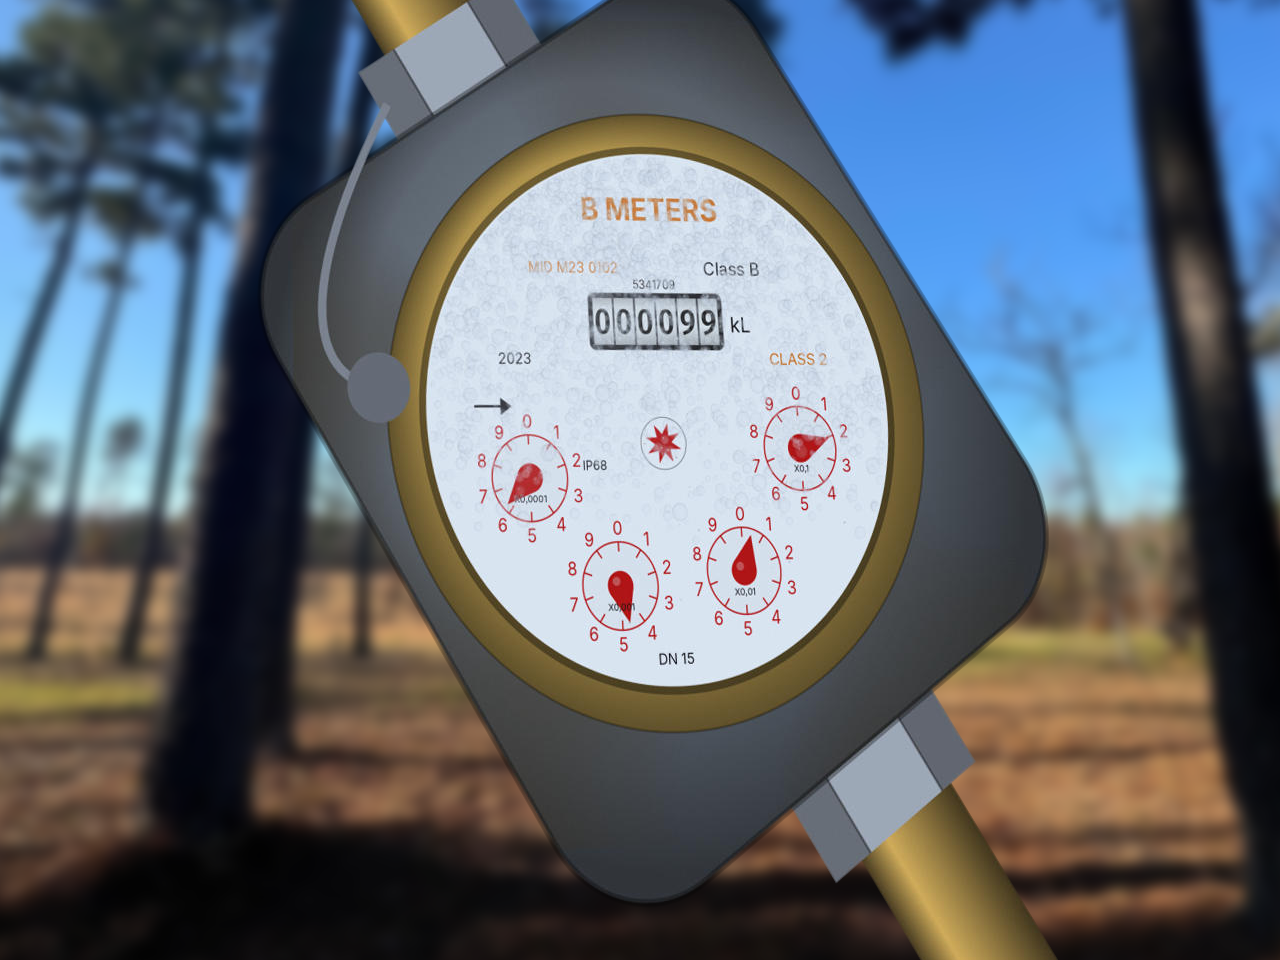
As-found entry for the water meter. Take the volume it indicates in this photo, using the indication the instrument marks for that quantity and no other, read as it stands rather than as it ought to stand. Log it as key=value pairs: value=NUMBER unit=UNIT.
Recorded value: value=99.2046 unit=kL
